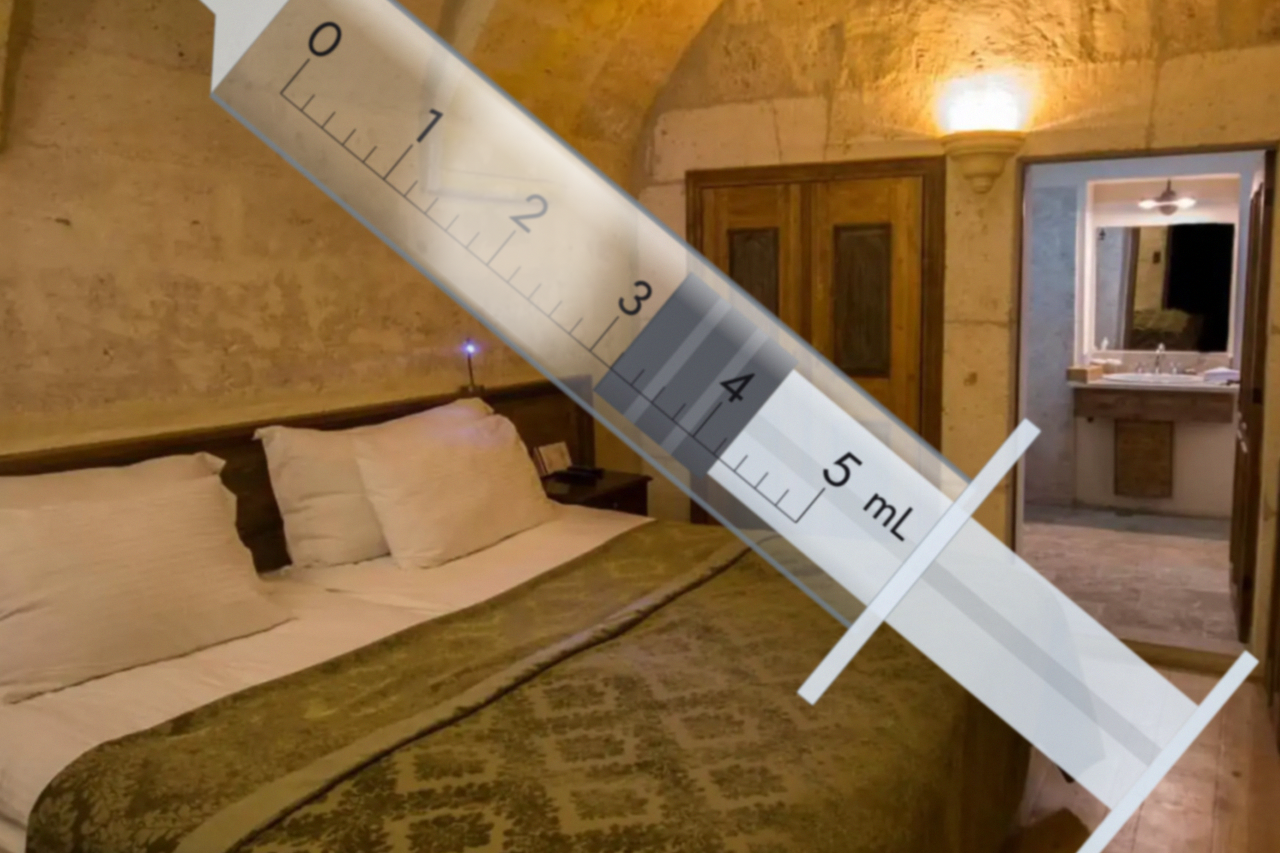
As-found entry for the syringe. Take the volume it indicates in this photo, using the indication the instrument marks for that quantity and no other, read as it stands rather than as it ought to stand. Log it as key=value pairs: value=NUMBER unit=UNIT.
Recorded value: value=3.2 unit=mL
